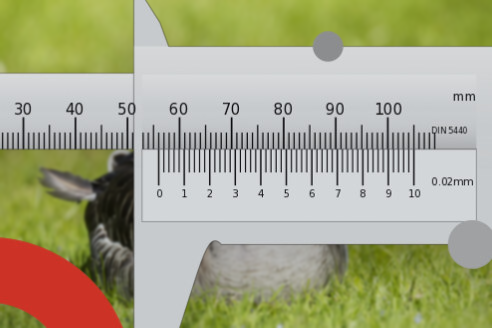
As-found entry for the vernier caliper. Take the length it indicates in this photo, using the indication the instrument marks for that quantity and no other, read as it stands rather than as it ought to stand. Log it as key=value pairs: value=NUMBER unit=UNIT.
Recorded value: value=56.0 unit=mm
